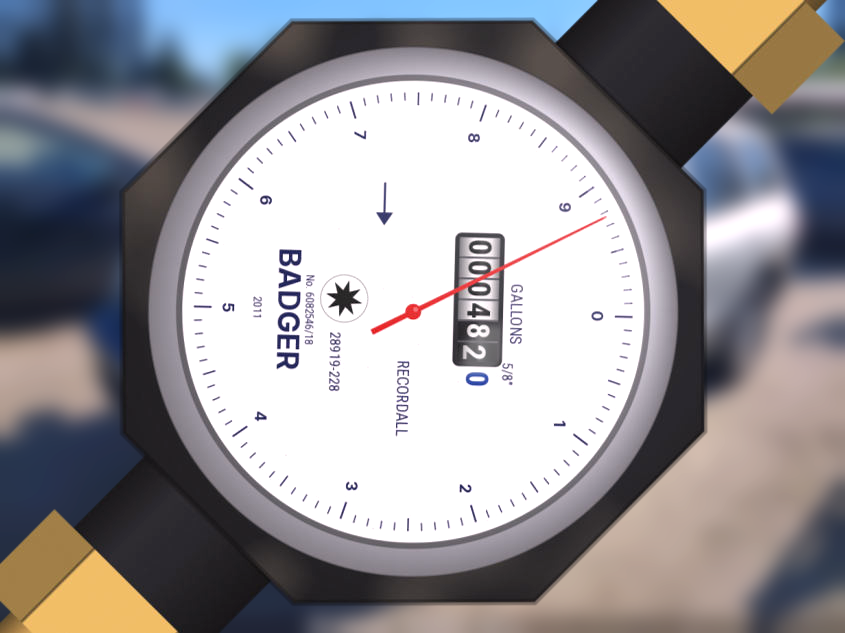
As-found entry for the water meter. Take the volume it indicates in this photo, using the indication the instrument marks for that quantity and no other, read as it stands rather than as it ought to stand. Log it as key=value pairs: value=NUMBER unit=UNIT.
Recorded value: value=4819.2 unit=gal
